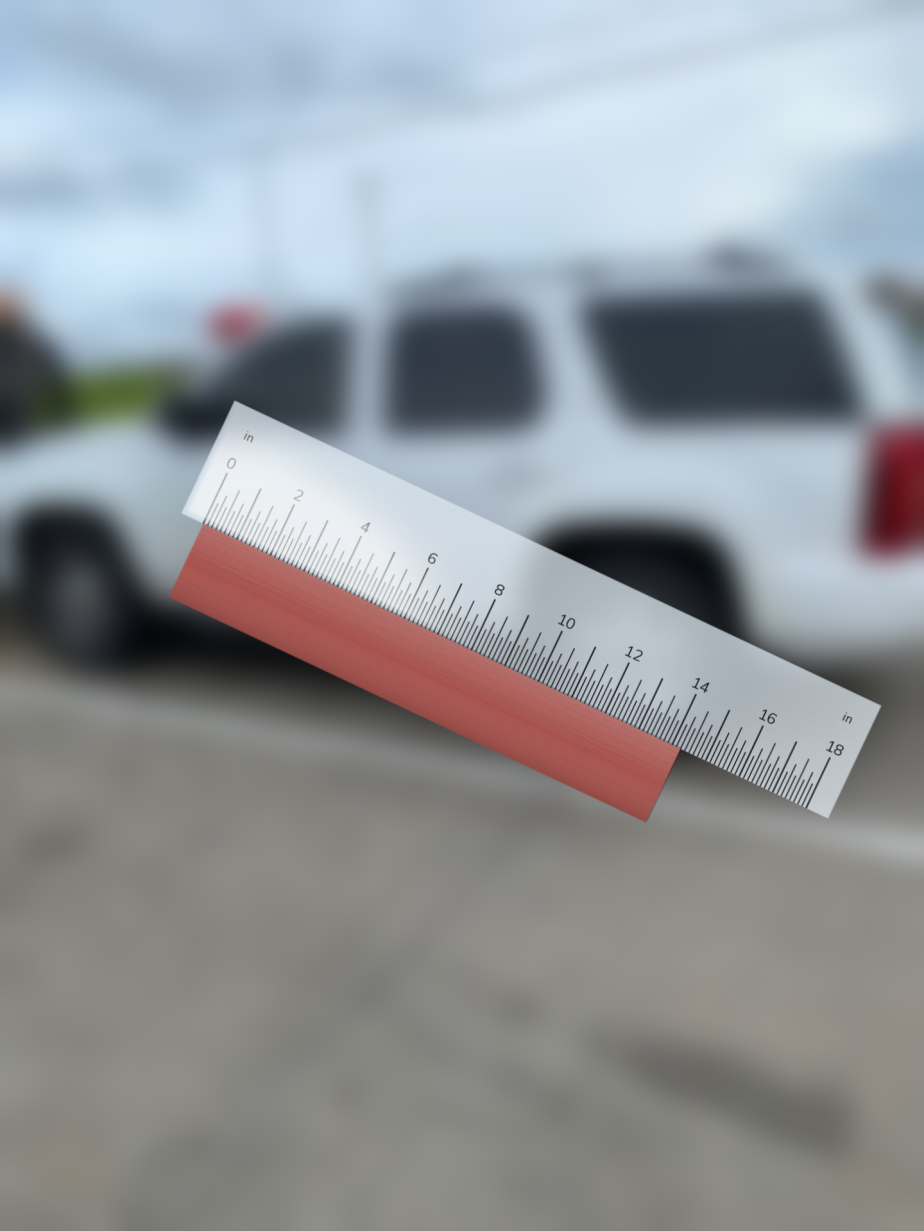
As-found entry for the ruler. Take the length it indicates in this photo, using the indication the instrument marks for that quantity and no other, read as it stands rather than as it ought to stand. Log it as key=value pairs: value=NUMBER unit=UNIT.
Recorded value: value=14.25 unit=in
